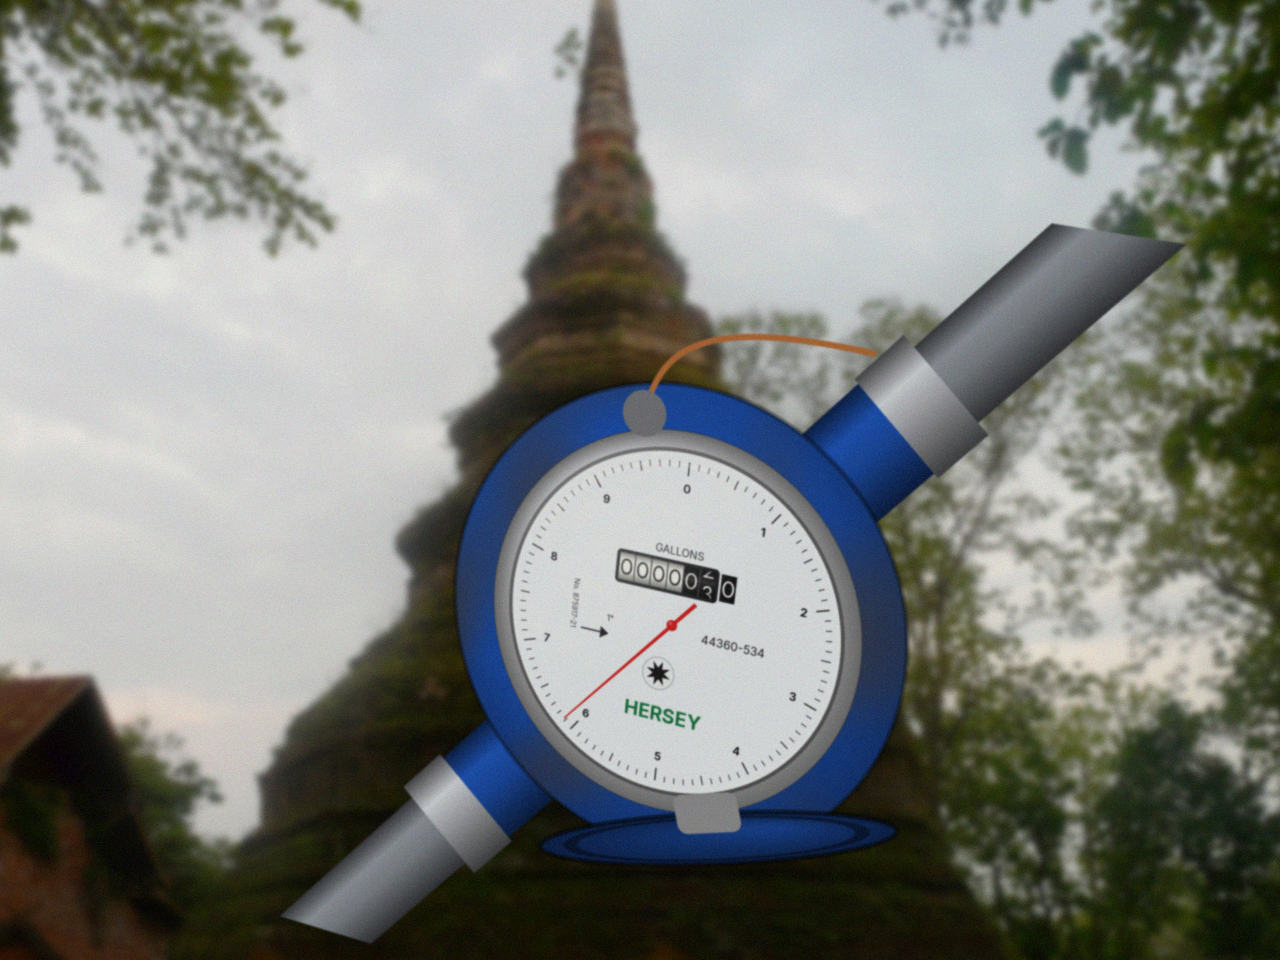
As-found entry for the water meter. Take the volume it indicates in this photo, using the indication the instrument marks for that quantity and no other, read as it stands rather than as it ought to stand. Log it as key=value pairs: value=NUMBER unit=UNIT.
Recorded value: value=26.1 unit=gal
